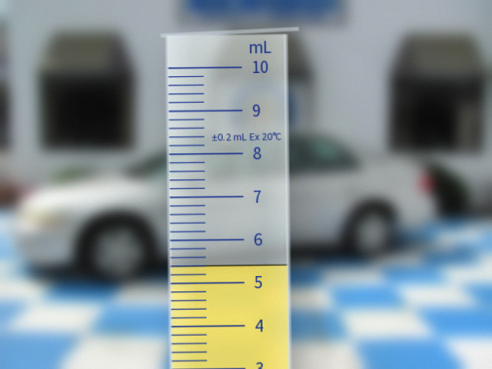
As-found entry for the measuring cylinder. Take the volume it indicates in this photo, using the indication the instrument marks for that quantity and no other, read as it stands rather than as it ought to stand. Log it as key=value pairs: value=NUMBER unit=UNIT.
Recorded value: value=5.4 unit=mL
